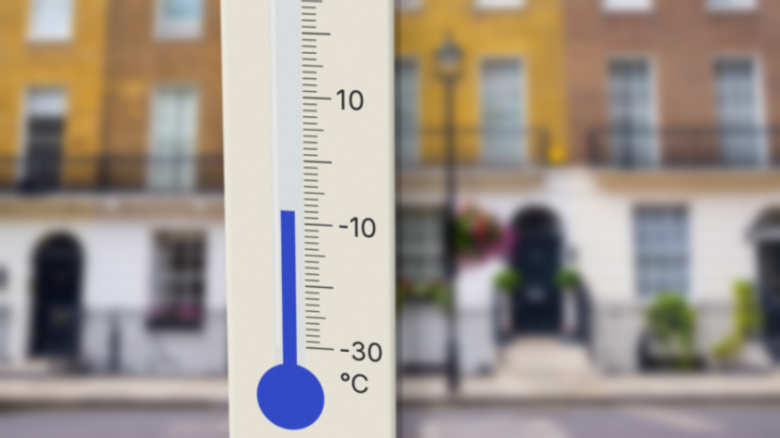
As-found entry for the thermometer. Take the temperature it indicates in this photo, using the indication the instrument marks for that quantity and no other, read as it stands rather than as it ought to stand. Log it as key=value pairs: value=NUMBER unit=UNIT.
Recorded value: value=-8 unit=°C
